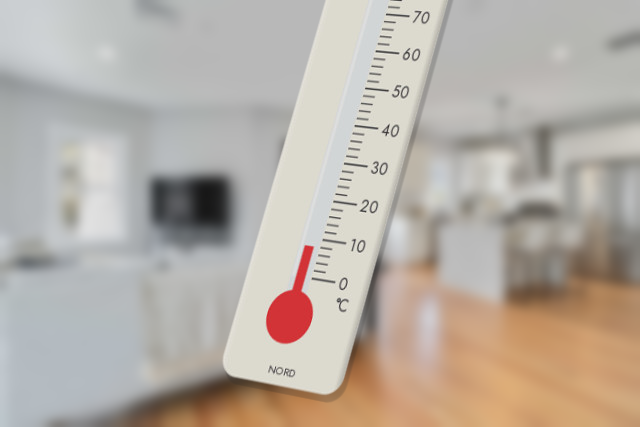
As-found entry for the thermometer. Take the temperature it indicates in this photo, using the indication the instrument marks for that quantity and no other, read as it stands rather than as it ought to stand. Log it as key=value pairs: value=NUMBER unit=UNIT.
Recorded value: value=8 unit=°C
